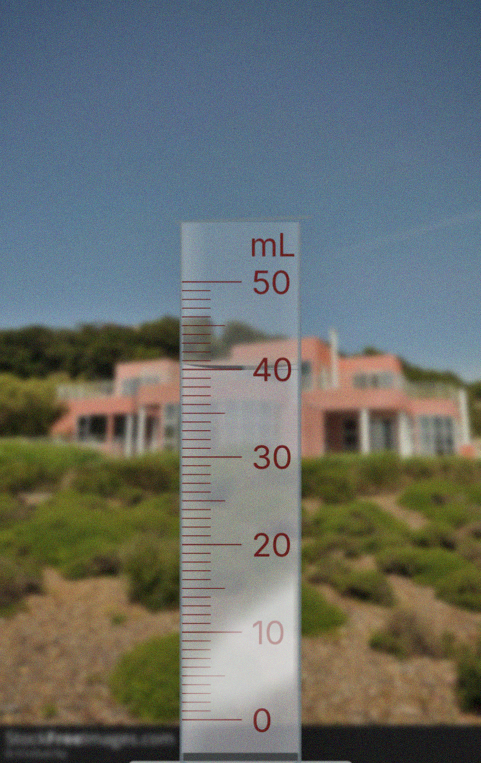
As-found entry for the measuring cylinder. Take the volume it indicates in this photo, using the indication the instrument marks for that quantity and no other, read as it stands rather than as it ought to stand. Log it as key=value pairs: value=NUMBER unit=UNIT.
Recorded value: value=40 unit=mL
